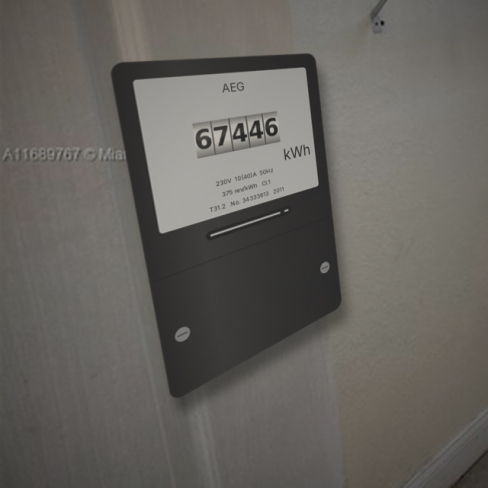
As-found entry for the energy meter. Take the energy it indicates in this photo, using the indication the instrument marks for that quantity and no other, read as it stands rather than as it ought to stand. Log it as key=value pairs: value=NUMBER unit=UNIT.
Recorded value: value=67446 unit=kWh
